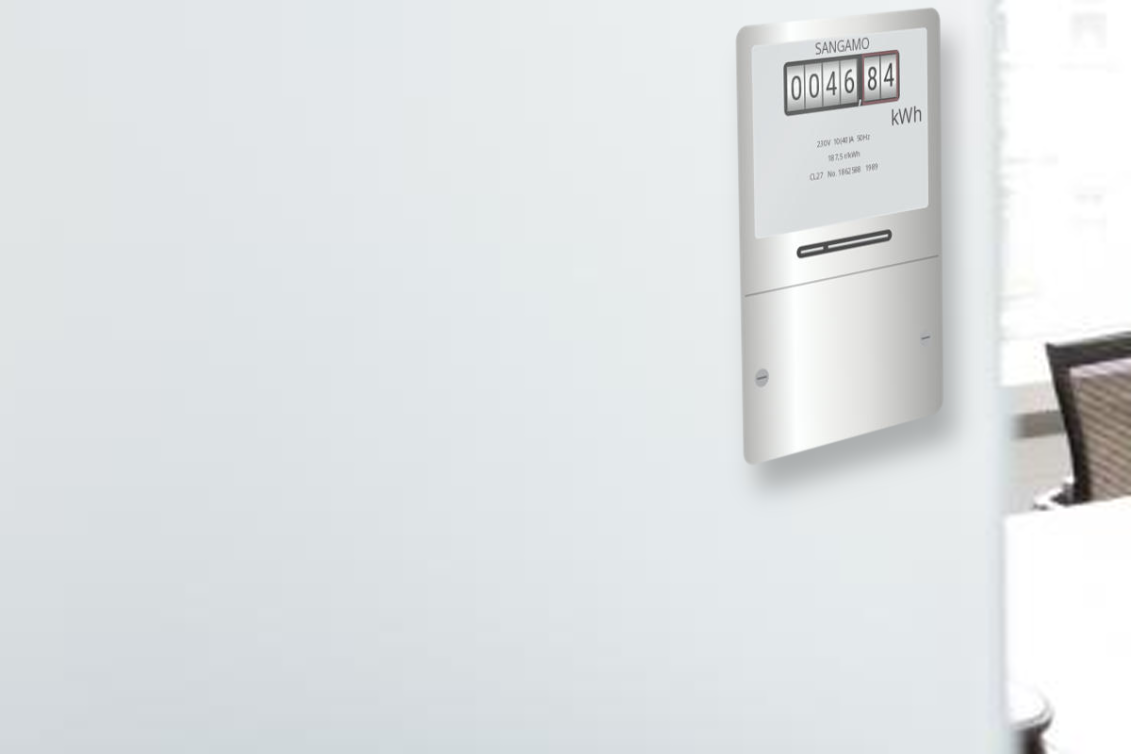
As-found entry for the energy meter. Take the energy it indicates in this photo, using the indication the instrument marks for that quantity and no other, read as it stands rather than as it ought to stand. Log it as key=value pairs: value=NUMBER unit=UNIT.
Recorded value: value=46.84 unit=kWh
